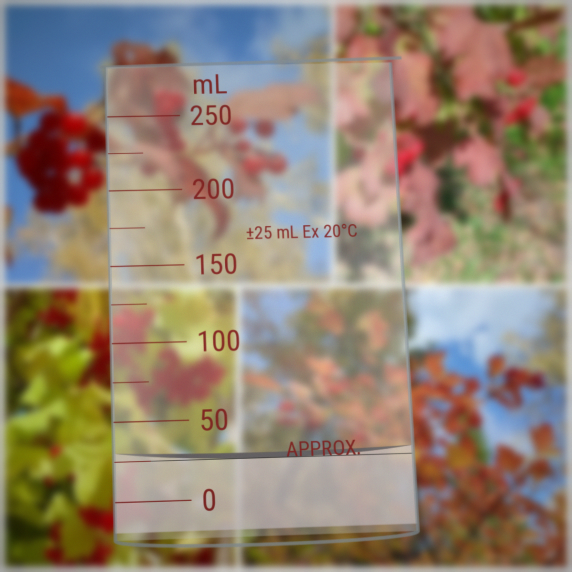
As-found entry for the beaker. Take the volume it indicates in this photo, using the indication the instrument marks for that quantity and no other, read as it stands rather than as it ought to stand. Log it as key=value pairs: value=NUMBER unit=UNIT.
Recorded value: value=25 unit=mL
